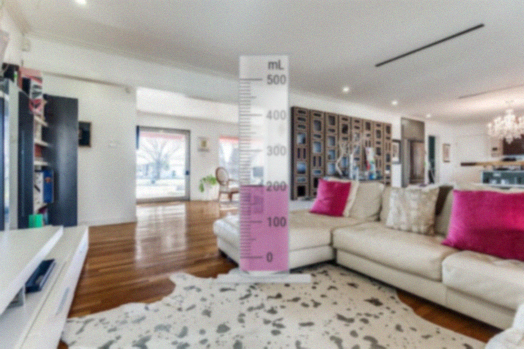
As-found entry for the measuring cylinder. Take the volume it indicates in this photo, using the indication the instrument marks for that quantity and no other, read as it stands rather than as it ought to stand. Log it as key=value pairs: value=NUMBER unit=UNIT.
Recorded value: value=200 unit=mL
